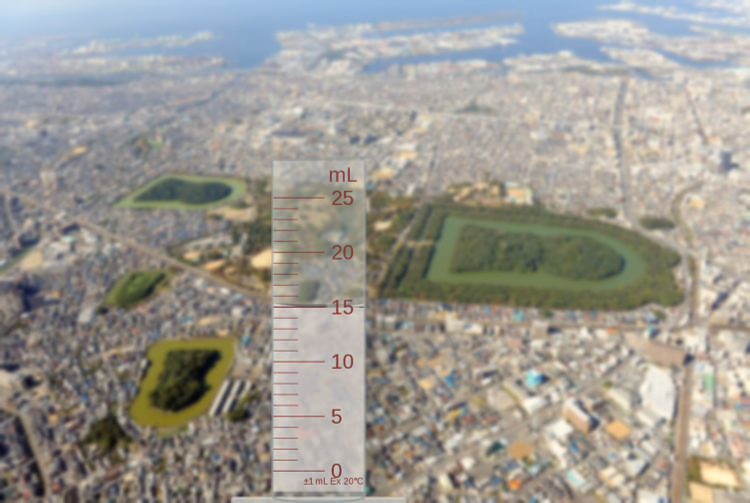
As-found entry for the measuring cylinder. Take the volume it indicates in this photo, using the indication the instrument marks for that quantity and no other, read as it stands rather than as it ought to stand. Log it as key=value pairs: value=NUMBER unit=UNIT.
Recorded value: value=15 unit=mL
